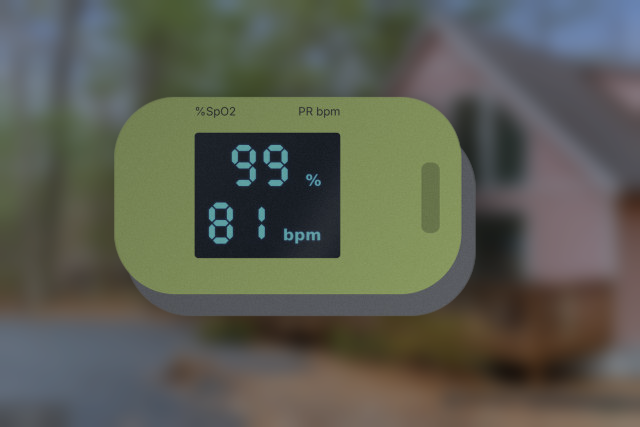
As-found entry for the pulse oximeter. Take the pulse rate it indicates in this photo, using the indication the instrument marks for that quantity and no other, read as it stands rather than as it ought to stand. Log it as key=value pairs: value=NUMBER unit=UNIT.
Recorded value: value=81 unit=bpm
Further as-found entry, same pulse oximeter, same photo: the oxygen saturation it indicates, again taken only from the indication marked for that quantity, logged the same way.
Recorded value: value=99 unit=%
